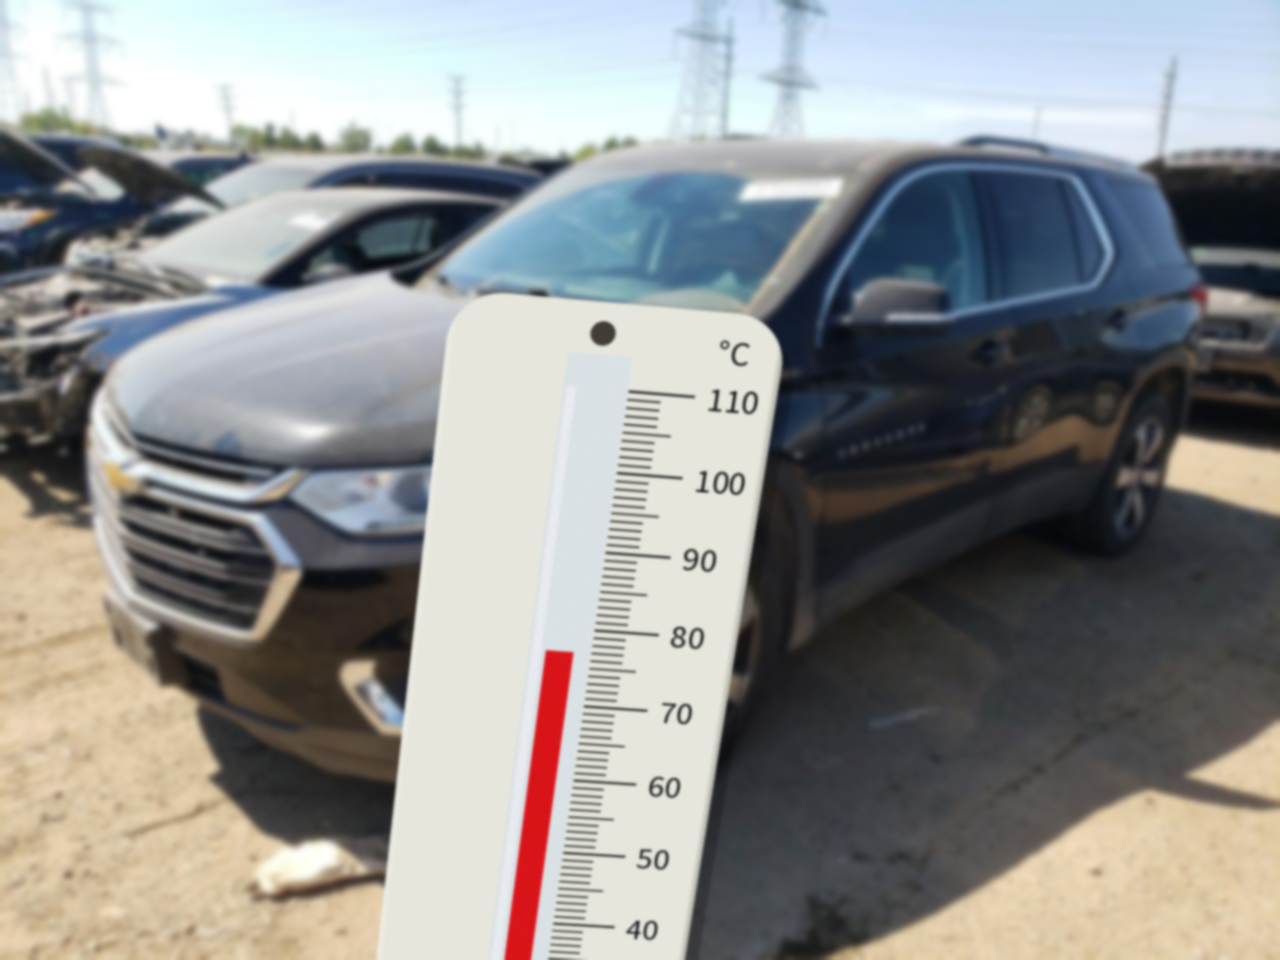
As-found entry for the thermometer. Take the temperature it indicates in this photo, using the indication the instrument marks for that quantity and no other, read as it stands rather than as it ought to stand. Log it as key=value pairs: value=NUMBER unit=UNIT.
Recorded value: value=77 unit=°C
